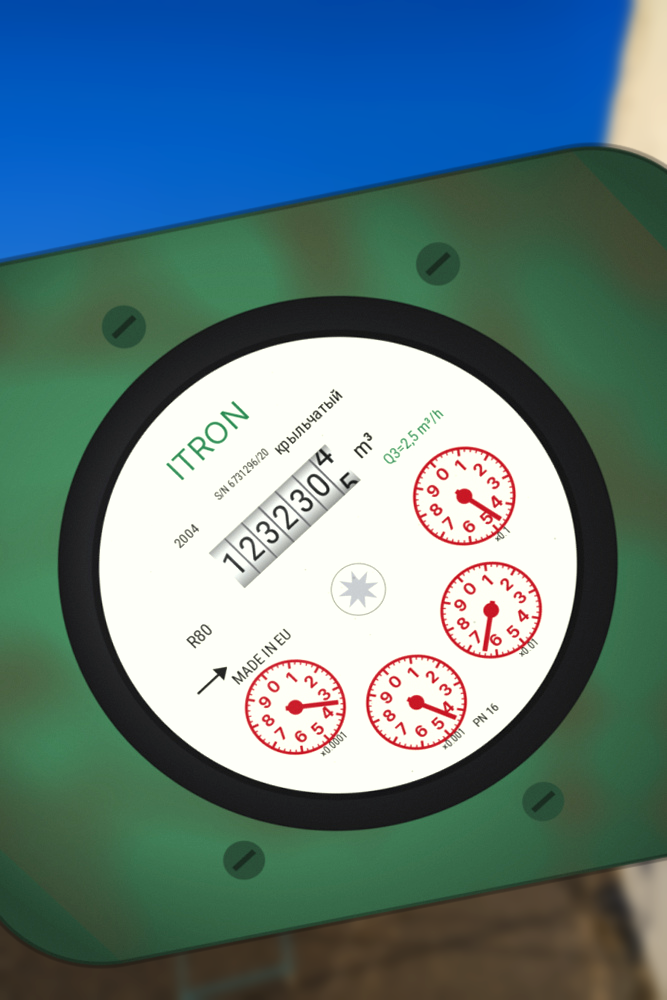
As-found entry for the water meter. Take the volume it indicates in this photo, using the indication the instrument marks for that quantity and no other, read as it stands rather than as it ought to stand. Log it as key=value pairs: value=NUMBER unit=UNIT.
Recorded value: value=1232304.4643 unit=m³
